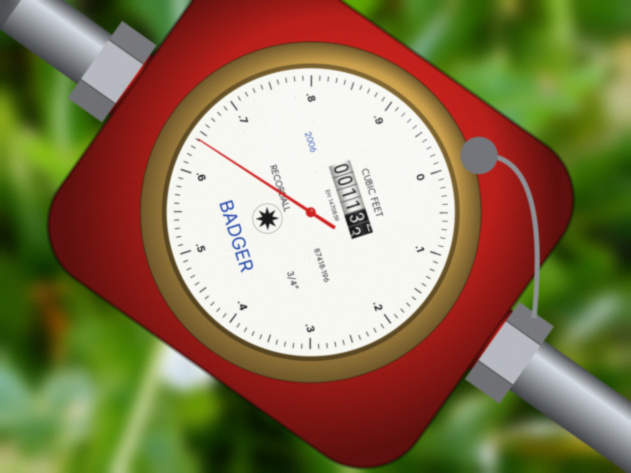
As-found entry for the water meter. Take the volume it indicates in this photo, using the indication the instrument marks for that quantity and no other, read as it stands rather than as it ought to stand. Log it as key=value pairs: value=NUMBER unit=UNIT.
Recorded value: value=1132.64 unit=ft³
